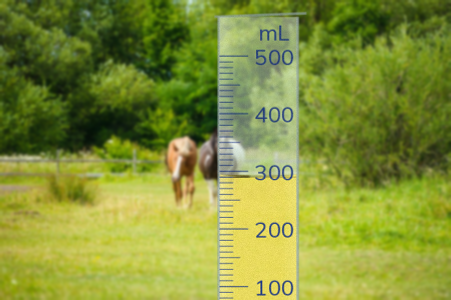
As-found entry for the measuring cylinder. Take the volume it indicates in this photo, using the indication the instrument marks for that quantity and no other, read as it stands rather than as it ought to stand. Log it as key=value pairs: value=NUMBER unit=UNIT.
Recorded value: value=290 unit=mL
